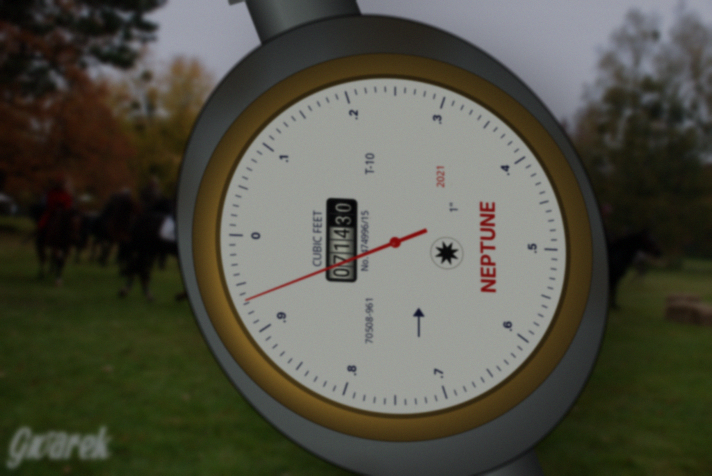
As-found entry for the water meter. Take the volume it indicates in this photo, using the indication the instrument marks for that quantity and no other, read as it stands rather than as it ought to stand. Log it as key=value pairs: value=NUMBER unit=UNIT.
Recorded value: value=71429.93 unit=ft³
